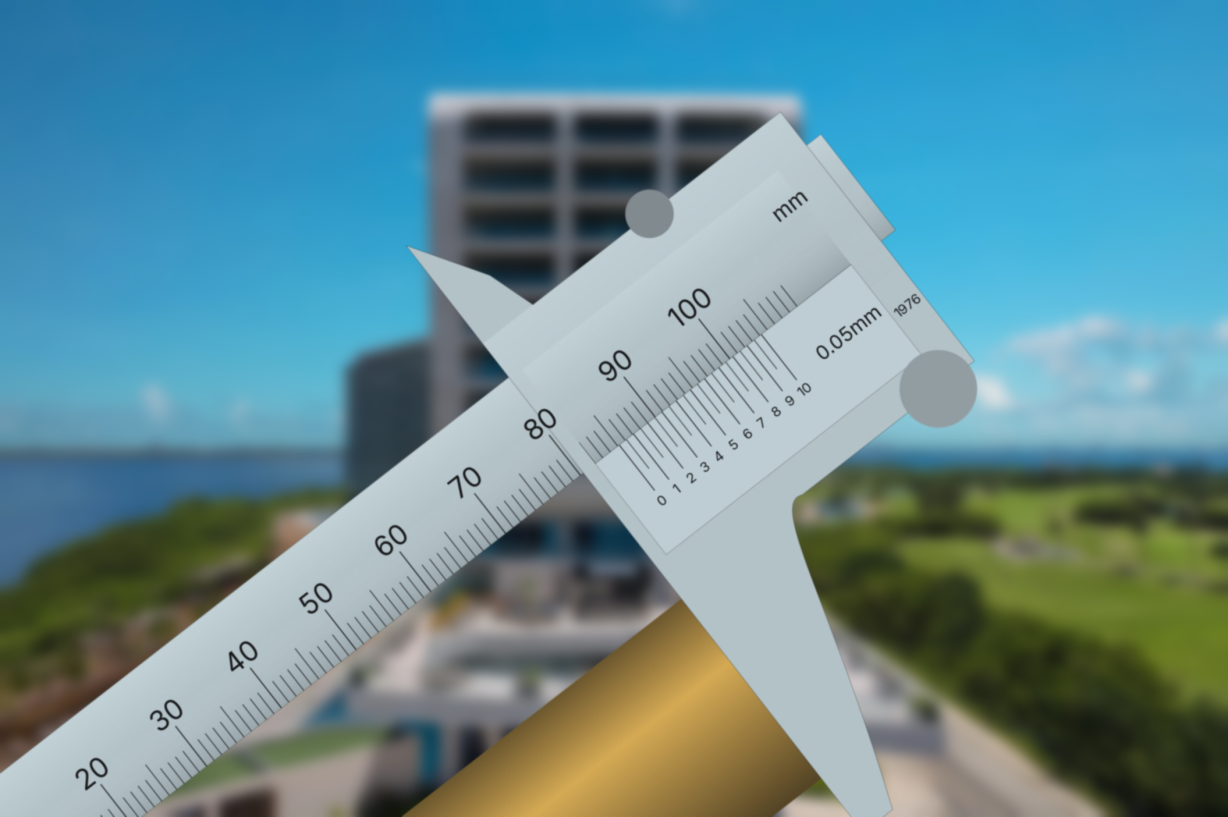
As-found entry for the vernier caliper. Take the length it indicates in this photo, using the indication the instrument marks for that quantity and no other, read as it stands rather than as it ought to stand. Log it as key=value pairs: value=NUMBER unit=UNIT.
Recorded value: value=85.2 unit=mm
